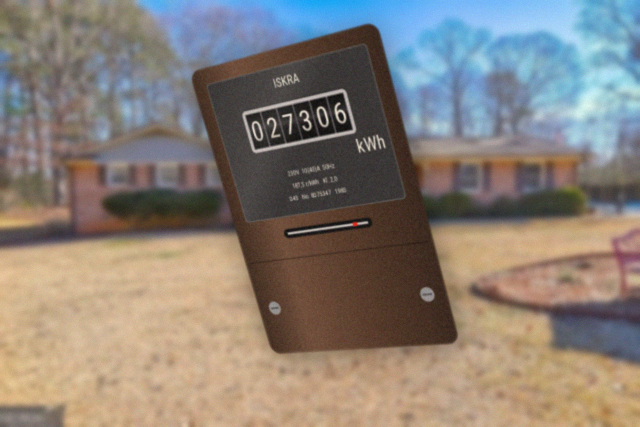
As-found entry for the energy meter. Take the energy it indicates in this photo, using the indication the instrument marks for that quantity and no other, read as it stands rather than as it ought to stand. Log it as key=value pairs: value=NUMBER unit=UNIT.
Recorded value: value=27306 unit=kWh
